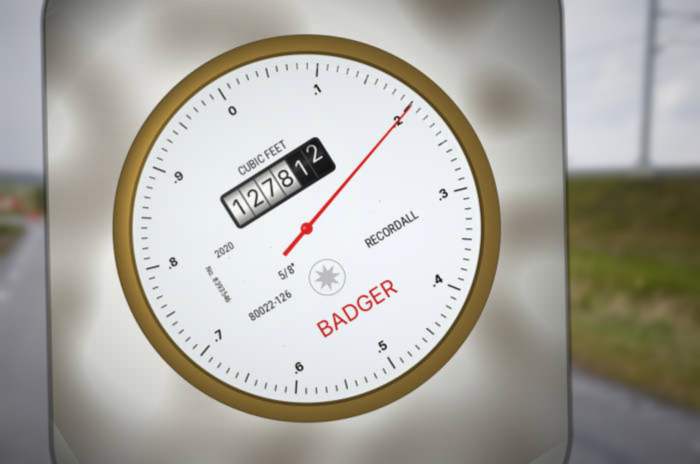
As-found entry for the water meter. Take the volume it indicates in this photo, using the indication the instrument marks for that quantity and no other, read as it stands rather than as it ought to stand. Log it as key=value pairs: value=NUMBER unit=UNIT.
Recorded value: value=127812.20 unit=ft³
